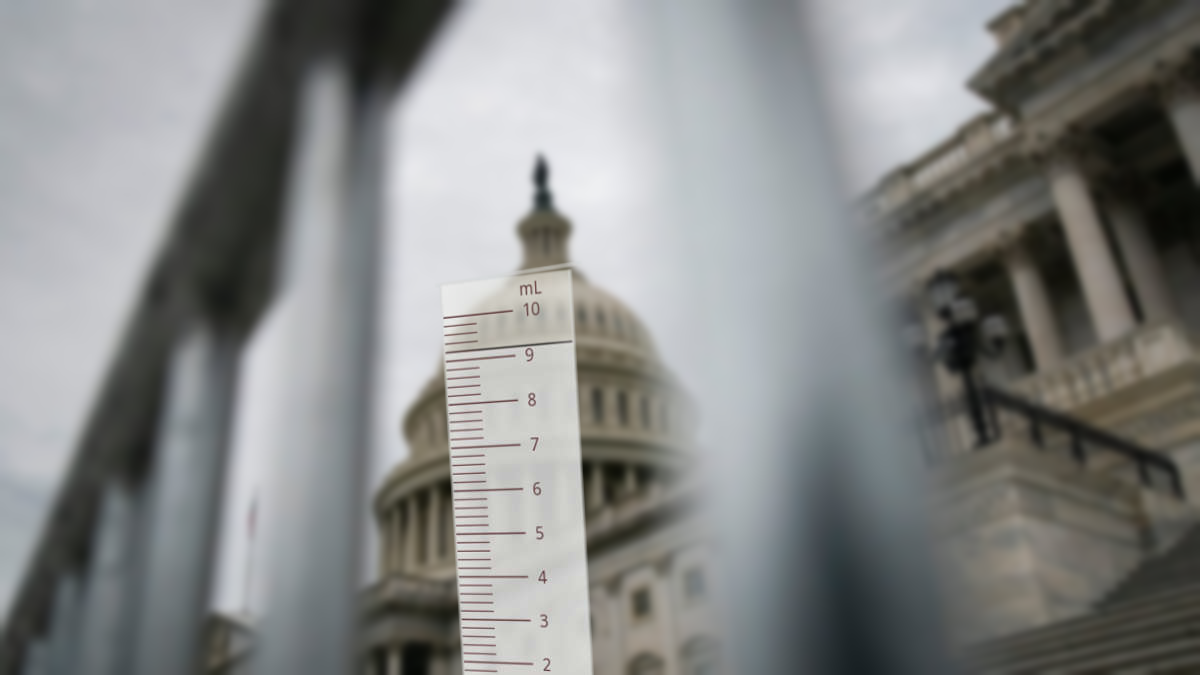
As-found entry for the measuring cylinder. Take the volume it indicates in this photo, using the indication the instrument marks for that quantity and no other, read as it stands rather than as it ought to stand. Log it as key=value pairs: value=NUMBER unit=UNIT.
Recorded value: value=9.2 unit=mL
